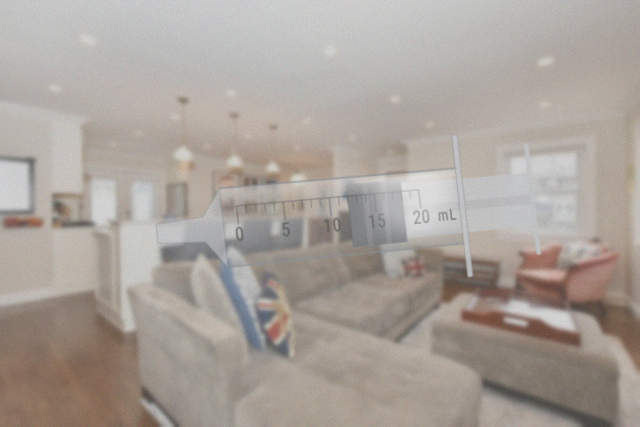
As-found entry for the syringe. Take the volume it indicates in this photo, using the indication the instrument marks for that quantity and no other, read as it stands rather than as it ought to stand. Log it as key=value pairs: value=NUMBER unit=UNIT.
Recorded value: value=12 unit=mL
